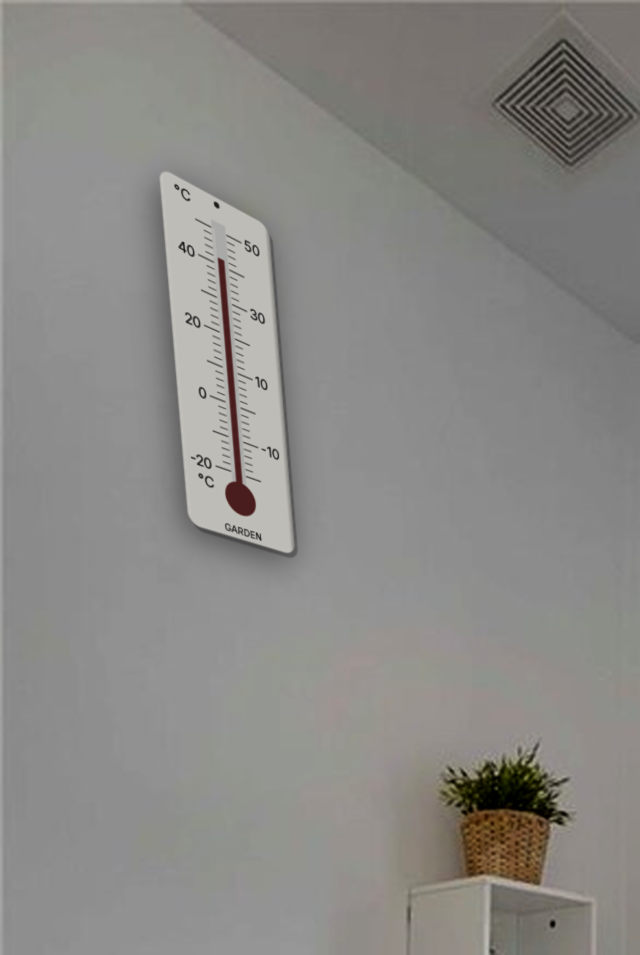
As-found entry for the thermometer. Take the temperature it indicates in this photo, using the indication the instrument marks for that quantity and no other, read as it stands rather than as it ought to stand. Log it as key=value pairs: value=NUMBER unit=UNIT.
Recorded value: value=42 unit=°C
